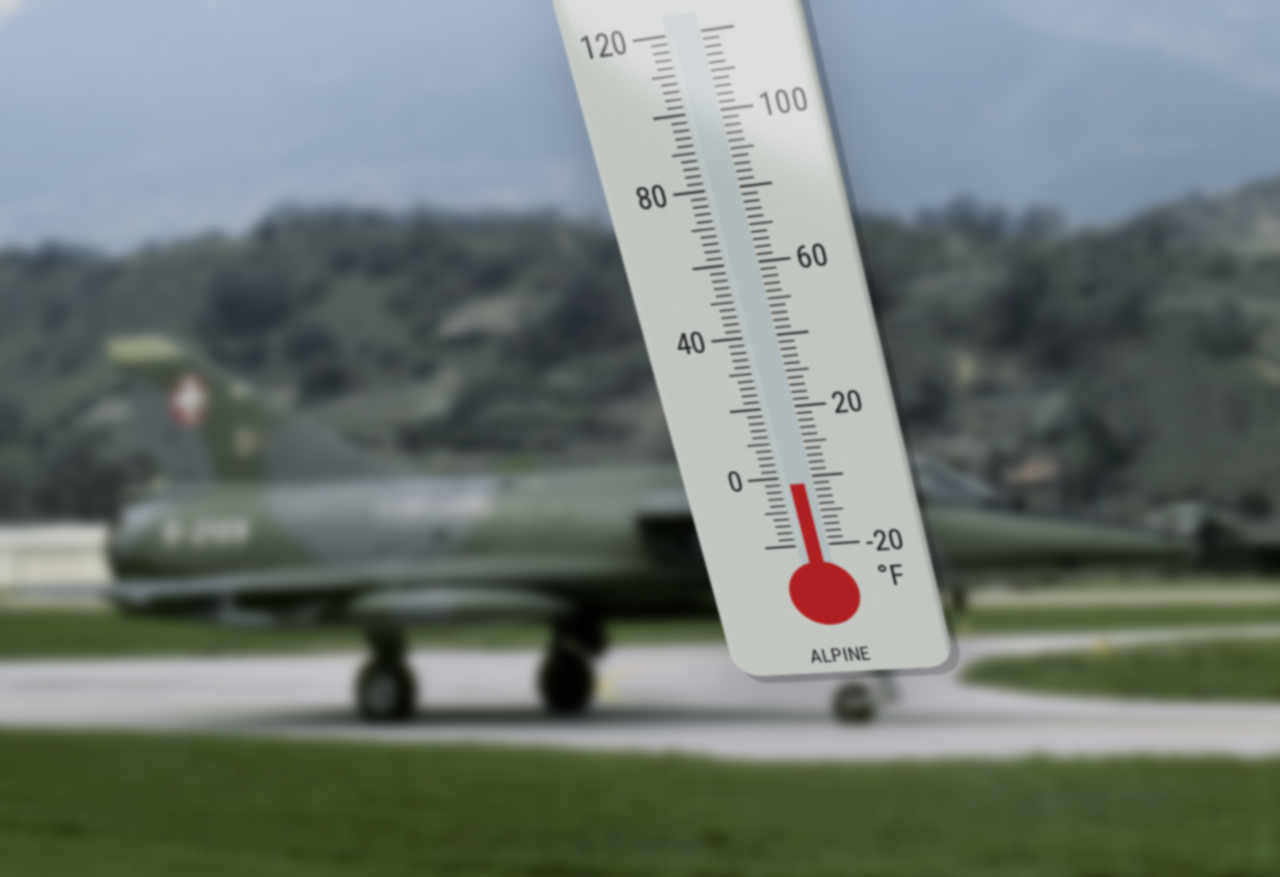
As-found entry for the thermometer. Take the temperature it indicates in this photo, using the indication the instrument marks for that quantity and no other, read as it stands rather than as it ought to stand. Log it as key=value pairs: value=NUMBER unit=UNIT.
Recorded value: value=-2 unit=°F
